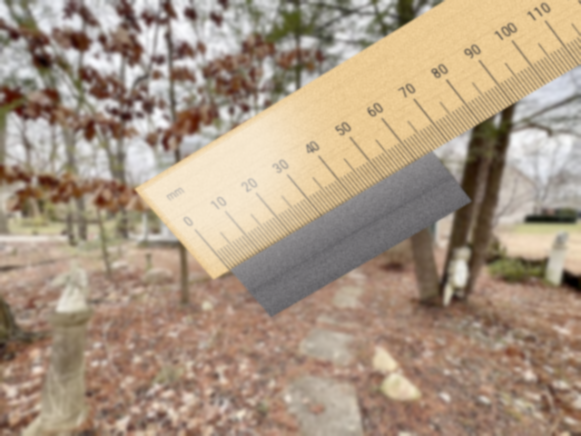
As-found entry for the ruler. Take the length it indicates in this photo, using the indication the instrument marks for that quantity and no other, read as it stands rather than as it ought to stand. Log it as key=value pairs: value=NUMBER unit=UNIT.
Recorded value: value=65 unit=mm
